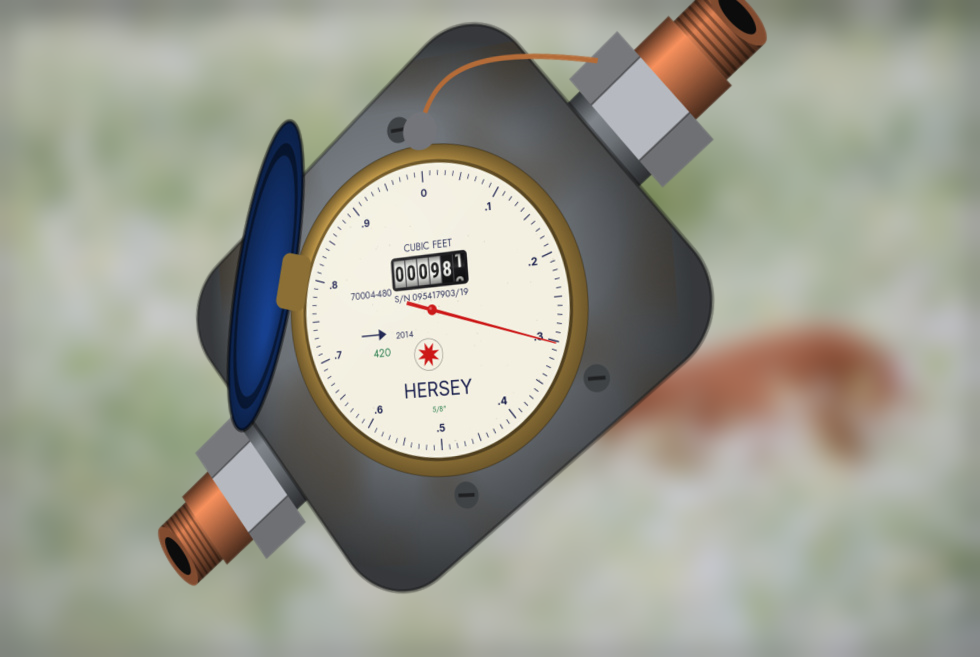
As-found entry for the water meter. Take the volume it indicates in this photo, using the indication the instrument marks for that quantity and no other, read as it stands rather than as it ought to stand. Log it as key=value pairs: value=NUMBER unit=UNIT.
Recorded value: value=981.30 unit=ft³
